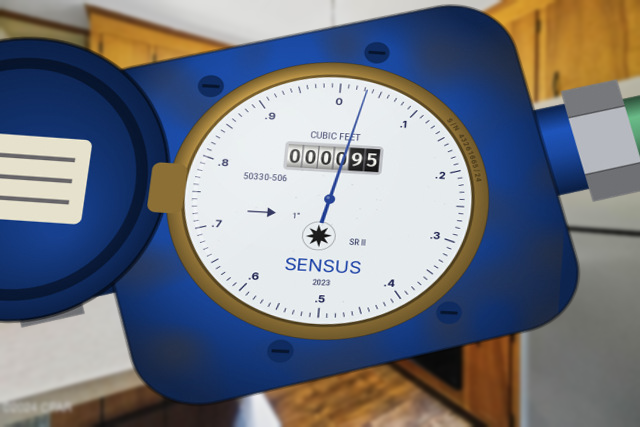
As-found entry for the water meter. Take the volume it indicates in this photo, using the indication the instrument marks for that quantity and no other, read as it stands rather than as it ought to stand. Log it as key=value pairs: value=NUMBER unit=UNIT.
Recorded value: value=95.03 unit=ft³
